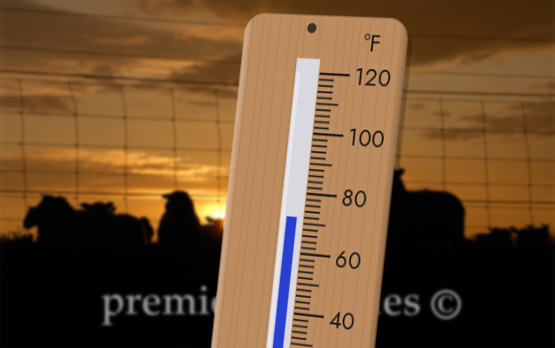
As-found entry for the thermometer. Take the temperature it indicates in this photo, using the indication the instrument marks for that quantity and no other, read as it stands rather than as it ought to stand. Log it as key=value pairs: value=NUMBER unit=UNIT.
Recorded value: value=72 unit=°F
